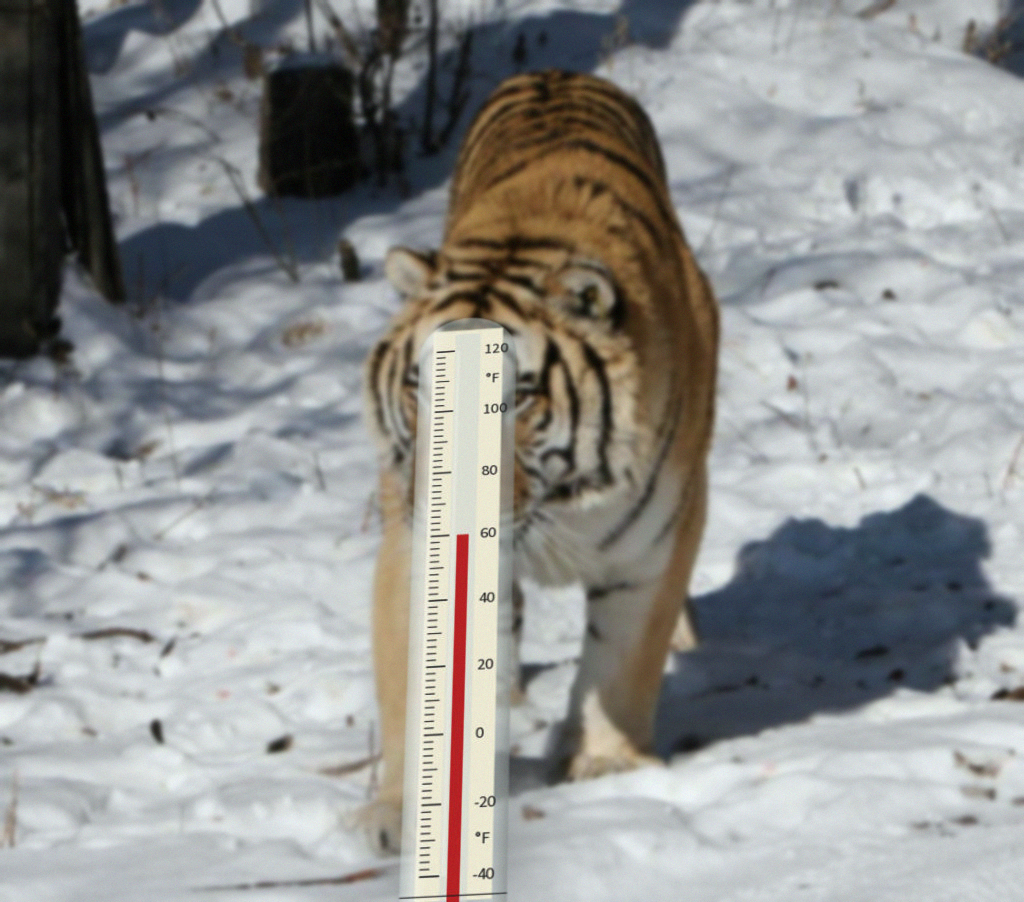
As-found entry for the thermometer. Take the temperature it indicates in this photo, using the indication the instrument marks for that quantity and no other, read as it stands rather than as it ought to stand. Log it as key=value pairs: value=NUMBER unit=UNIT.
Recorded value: value=60 unit=°F
